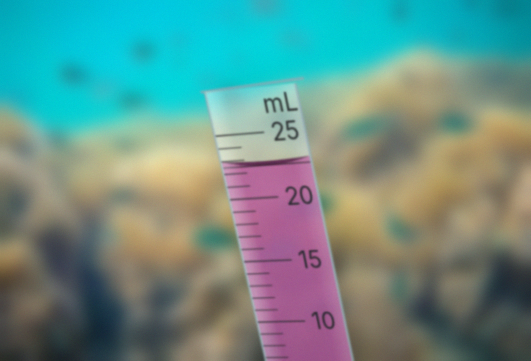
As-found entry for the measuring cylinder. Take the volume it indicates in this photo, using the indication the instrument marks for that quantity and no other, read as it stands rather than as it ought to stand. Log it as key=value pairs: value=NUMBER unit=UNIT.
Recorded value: value=22.5 unit=mL
